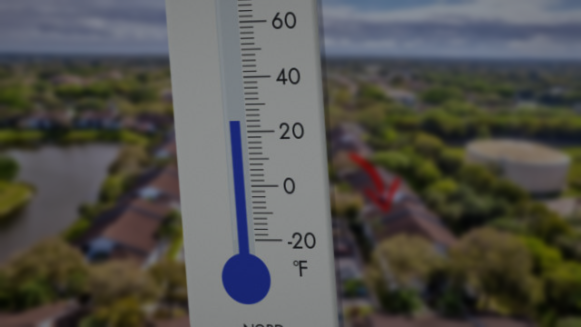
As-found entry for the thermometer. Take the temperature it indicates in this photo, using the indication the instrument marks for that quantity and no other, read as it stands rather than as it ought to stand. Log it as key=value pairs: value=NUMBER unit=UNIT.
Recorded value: value=24 unit=°F
